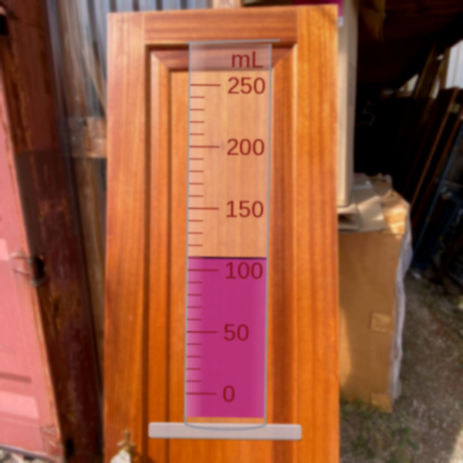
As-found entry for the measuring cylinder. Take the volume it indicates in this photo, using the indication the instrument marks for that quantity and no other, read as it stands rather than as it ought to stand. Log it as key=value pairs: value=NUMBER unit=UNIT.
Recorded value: value=110 unit=mL
